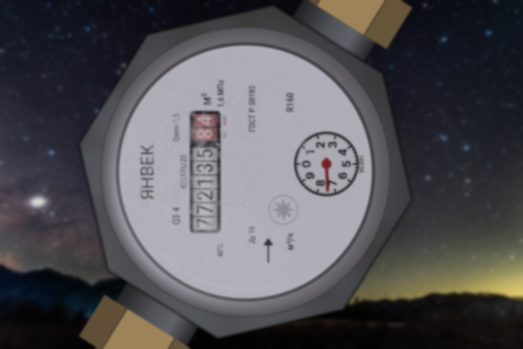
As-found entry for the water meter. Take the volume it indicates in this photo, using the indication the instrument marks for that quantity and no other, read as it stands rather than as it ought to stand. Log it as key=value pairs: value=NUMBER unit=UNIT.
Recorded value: value=772135.847 unit=m³
